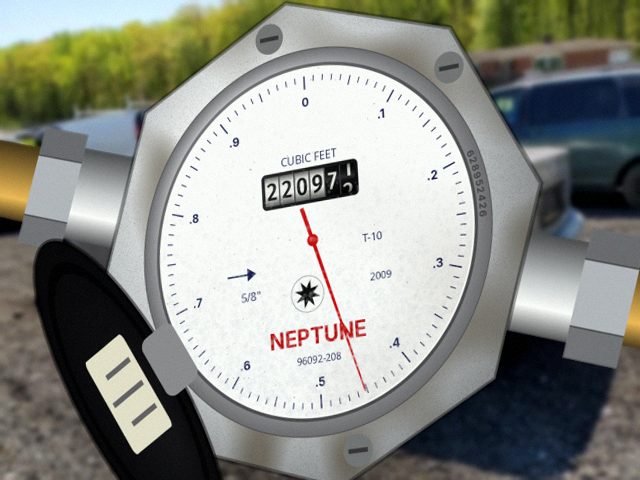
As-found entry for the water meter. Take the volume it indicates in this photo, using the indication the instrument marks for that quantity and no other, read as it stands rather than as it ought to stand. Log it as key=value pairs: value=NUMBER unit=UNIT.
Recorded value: value=220971.45 unit=ft³
